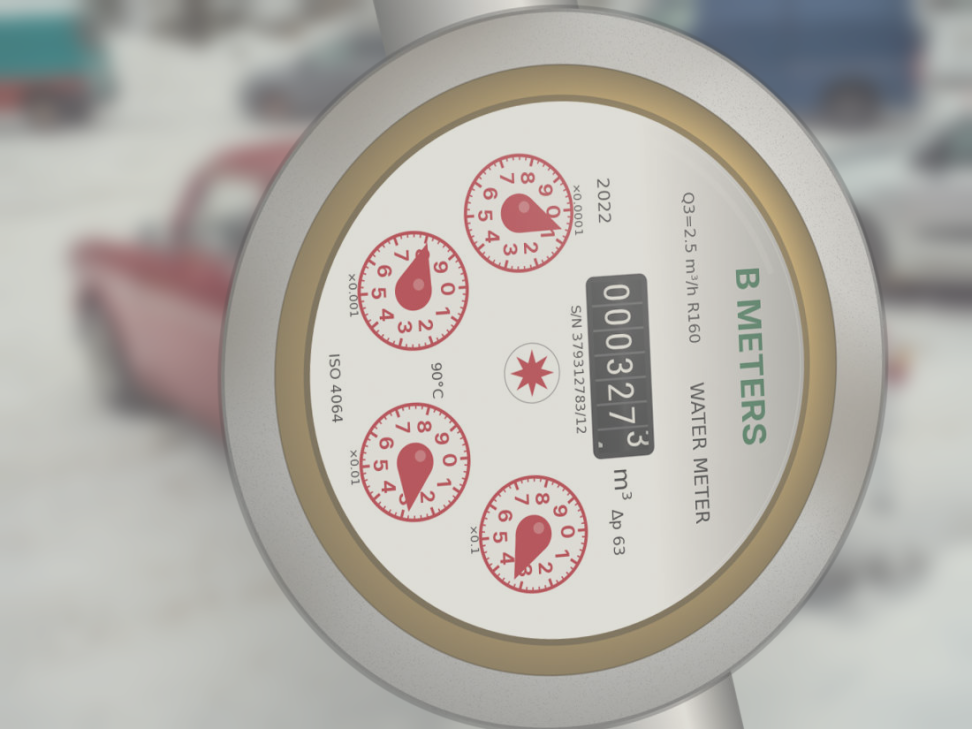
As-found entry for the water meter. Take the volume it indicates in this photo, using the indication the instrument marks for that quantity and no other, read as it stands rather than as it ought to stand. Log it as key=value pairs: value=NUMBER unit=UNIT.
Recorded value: value=3273.3280 unit=m³
